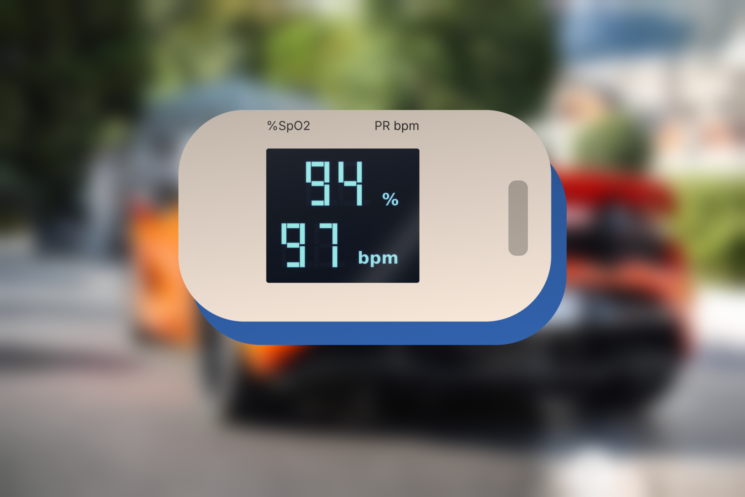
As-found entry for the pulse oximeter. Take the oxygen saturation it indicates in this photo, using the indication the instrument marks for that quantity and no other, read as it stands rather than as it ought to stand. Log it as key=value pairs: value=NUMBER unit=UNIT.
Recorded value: value=94 unit=%
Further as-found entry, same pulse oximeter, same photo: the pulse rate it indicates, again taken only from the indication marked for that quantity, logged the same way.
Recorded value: value=97 unit=bpm
